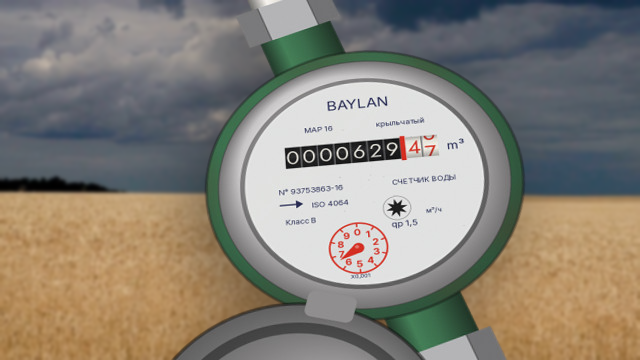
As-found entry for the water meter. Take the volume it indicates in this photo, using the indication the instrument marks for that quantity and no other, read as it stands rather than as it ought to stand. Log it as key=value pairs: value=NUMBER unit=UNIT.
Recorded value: value=629.466 unit=m³
